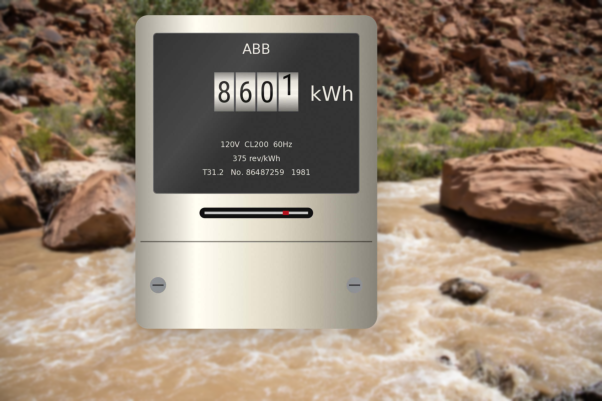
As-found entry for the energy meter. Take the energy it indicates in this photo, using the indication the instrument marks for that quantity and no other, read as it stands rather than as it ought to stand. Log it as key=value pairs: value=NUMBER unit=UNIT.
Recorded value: value=8601 unit=kWh
